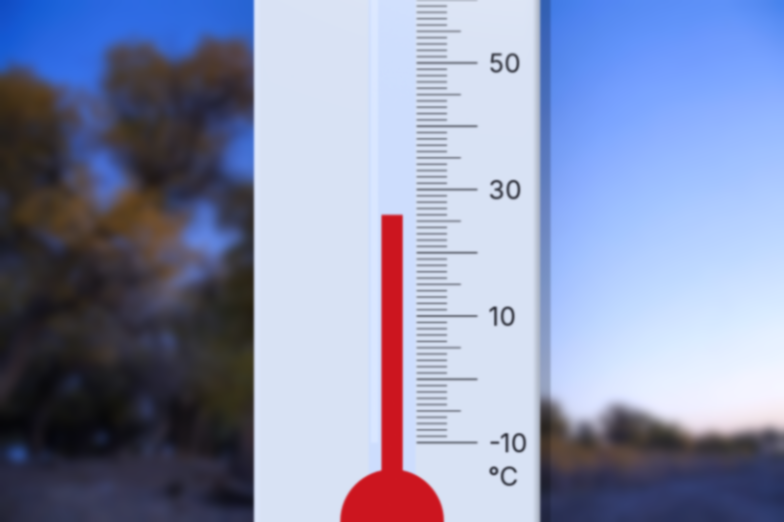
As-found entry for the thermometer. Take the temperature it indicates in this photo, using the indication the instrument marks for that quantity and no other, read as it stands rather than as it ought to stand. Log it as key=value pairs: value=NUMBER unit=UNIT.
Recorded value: value=26 unit=°C
